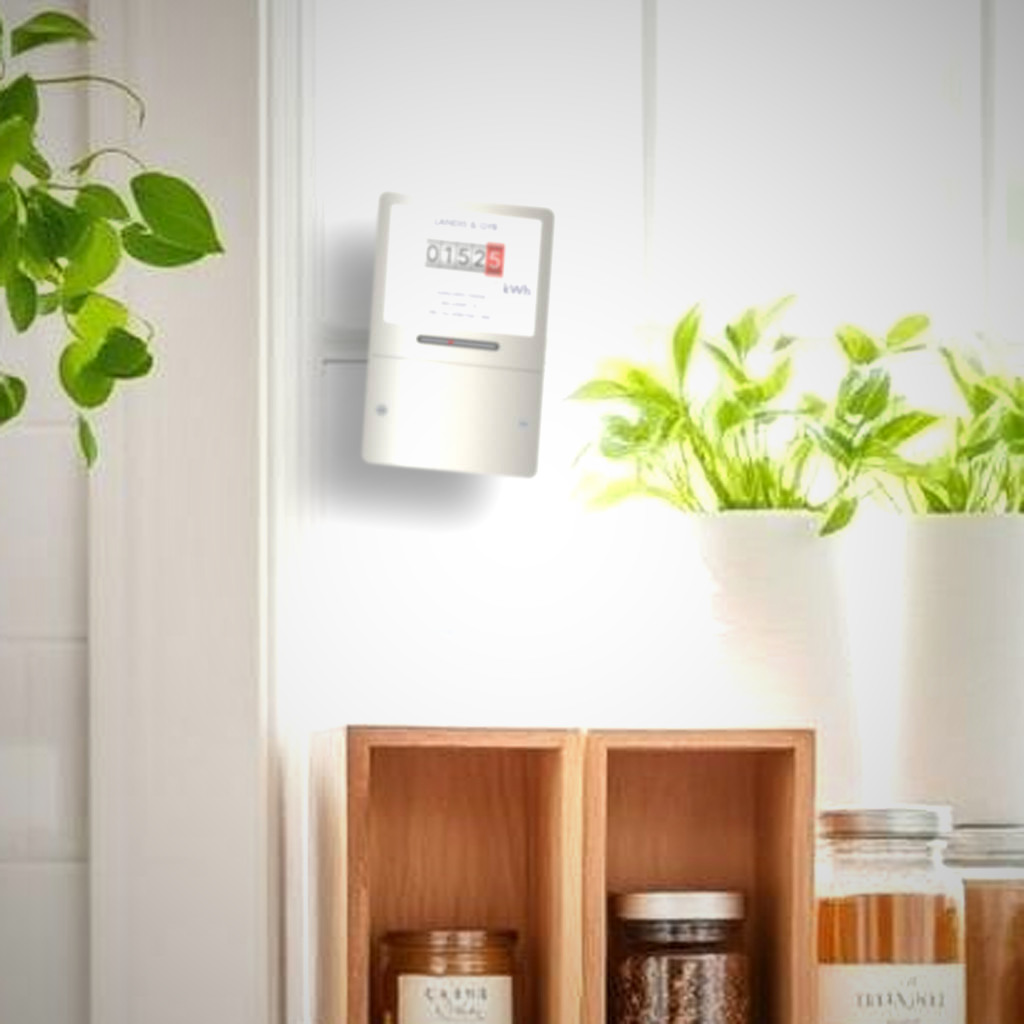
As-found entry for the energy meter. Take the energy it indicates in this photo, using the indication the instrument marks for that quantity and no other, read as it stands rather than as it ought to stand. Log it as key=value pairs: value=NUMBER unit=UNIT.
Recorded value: value=152.5 unit=kWh
